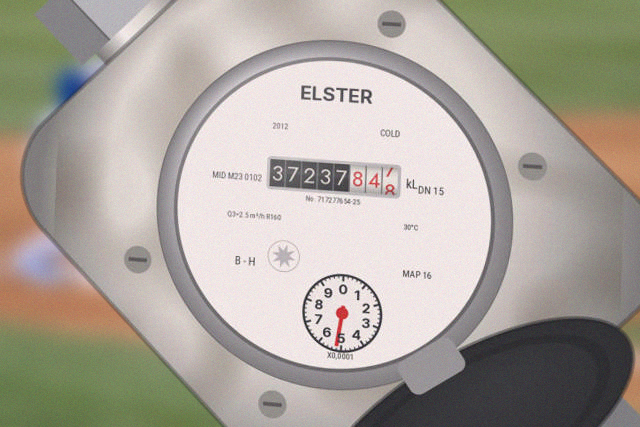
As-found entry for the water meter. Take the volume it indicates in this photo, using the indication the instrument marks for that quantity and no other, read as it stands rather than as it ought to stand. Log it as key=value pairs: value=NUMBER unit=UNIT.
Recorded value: value=37237.8475 unit=kL
